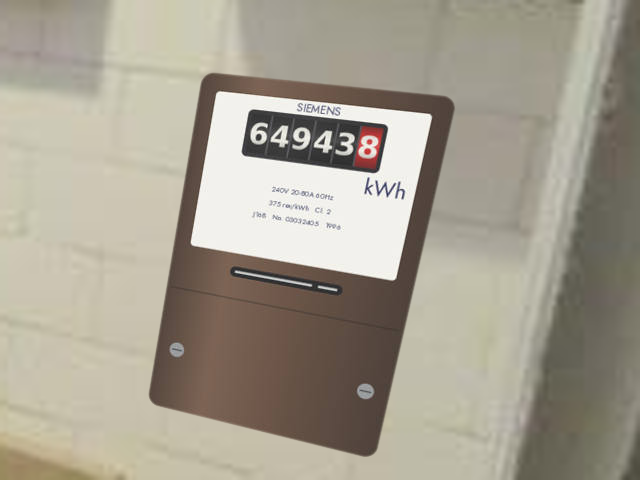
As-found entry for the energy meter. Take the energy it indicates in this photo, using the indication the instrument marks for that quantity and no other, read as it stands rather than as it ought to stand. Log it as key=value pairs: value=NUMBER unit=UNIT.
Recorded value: value=64943.8 unit=kWh
